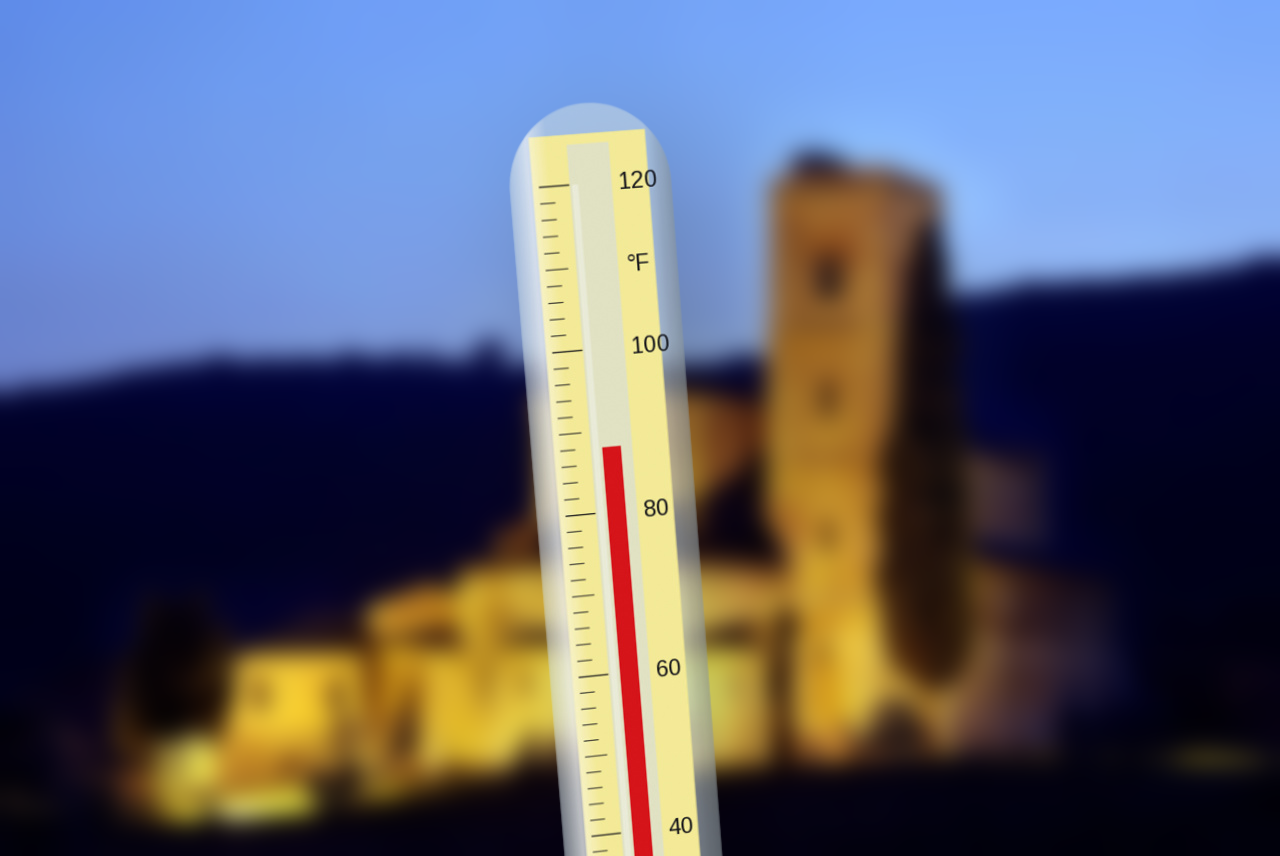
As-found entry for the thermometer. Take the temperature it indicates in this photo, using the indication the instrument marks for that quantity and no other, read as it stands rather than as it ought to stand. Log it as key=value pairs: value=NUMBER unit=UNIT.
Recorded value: value=88 unit=°F
